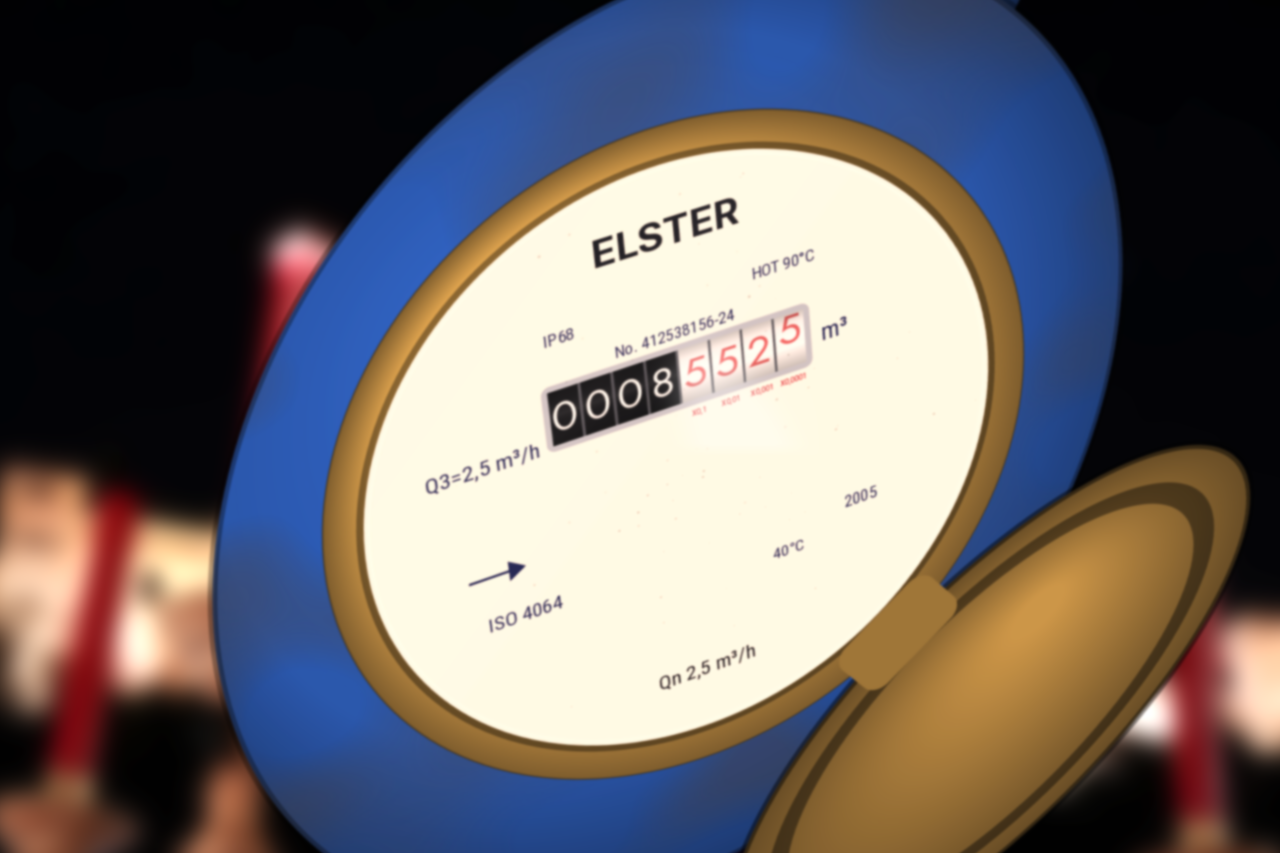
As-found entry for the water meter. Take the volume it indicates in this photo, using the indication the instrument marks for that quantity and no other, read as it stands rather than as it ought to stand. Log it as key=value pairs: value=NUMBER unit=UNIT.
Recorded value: value=8.5525 unit=m³
